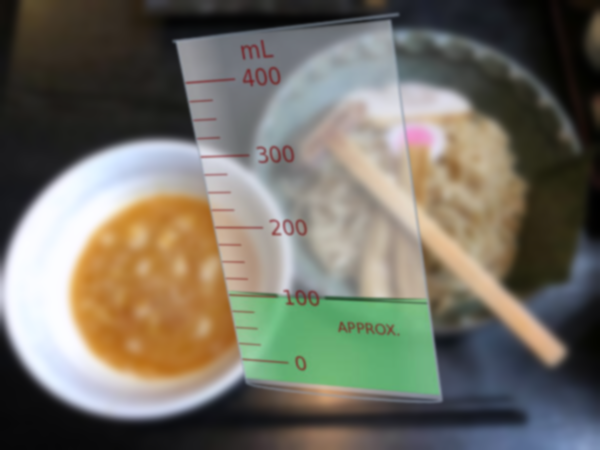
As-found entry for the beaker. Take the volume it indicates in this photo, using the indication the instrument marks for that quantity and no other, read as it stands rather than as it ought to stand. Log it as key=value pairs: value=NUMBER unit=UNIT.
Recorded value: value=100 unit=mL
